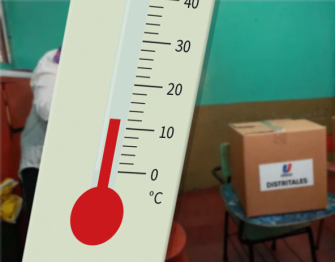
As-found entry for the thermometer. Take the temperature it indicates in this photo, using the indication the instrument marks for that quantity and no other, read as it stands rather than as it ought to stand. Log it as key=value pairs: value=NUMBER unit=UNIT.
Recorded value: value=12 unit=°C
